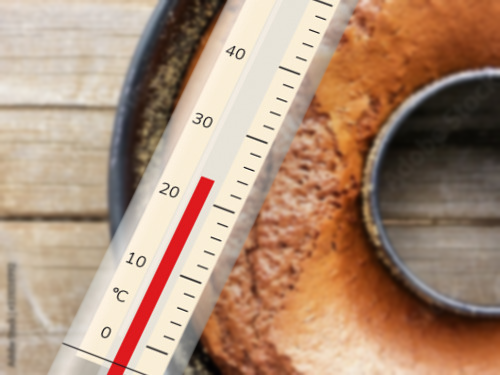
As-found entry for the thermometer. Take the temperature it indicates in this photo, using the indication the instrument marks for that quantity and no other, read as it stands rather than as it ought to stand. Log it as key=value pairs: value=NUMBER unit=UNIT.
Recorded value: value=23 unit=°C
